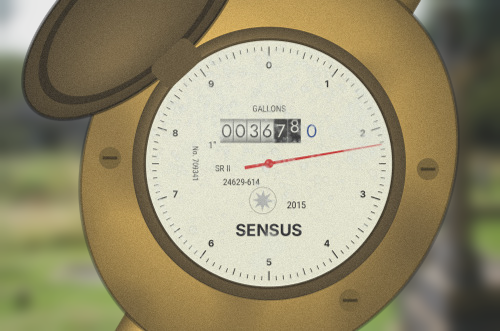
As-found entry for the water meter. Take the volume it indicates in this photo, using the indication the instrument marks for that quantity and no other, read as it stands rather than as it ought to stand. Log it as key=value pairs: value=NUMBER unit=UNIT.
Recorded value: value=36782.2 unit=gal
